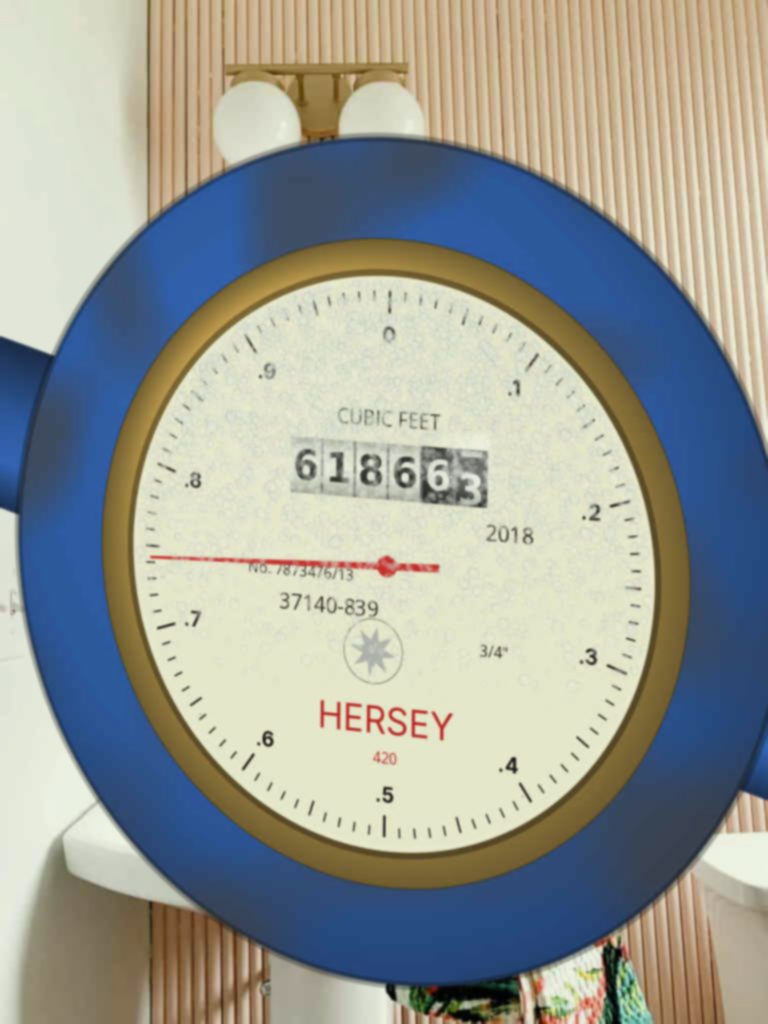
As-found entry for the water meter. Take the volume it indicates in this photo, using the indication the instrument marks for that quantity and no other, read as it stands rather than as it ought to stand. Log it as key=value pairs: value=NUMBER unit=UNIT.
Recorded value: value=618662.74 unit=ft³
